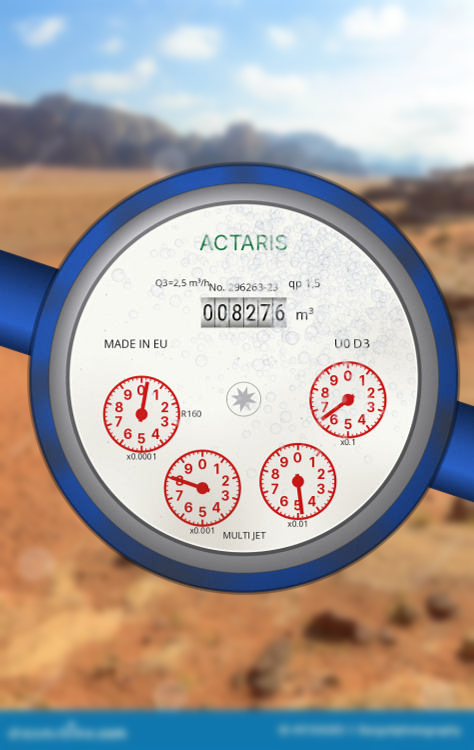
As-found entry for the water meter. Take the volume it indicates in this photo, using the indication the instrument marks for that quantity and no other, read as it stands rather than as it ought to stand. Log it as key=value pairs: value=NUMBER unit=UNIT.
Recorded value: value=8276.6480 unit=m³
